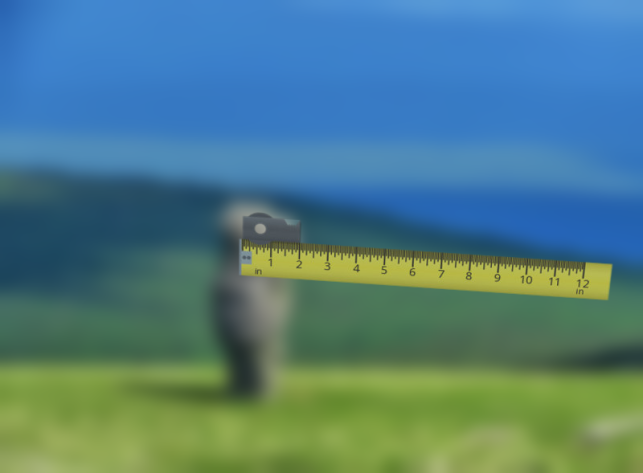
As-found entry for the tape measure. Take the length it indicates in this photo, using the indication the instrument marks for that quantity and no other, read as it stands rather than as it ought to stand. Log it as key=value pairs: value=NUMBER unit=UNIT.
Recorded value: value=2 unit=in
